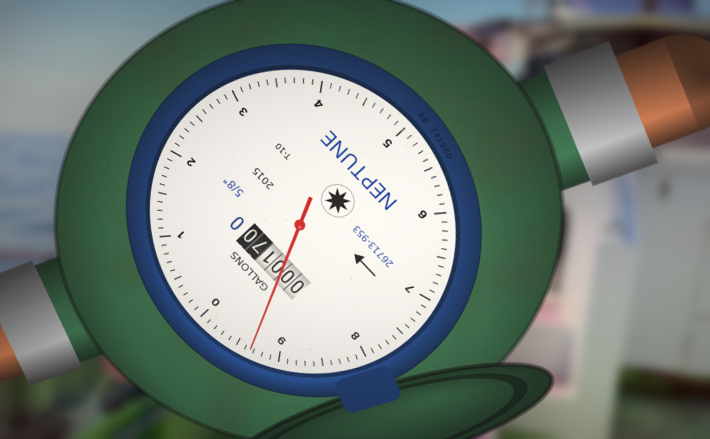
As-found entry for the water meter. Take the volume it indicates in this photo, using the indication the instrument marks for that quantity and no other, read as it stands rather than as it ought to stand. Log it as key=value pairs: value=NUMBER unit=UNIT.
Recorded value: value=1699.3 unit=gal
